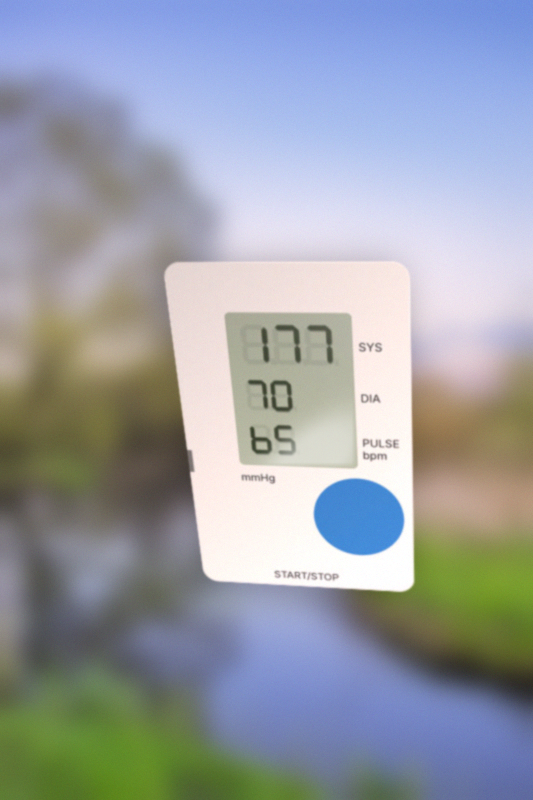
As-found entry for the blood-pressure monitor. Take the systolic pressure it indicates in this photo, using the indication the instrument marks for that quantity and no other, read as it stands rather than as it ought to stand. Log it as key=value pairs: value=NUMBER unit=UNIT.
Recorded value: value=177 unit=mmHg
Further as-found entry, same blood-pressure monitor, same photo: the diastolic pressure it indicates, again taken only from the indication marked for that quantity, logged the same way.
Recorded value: value=70 unit=mmHg
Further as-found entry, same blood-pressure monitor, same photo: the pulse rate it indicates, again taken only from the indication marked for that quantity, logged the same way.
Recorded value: value=65 unit=bpm
